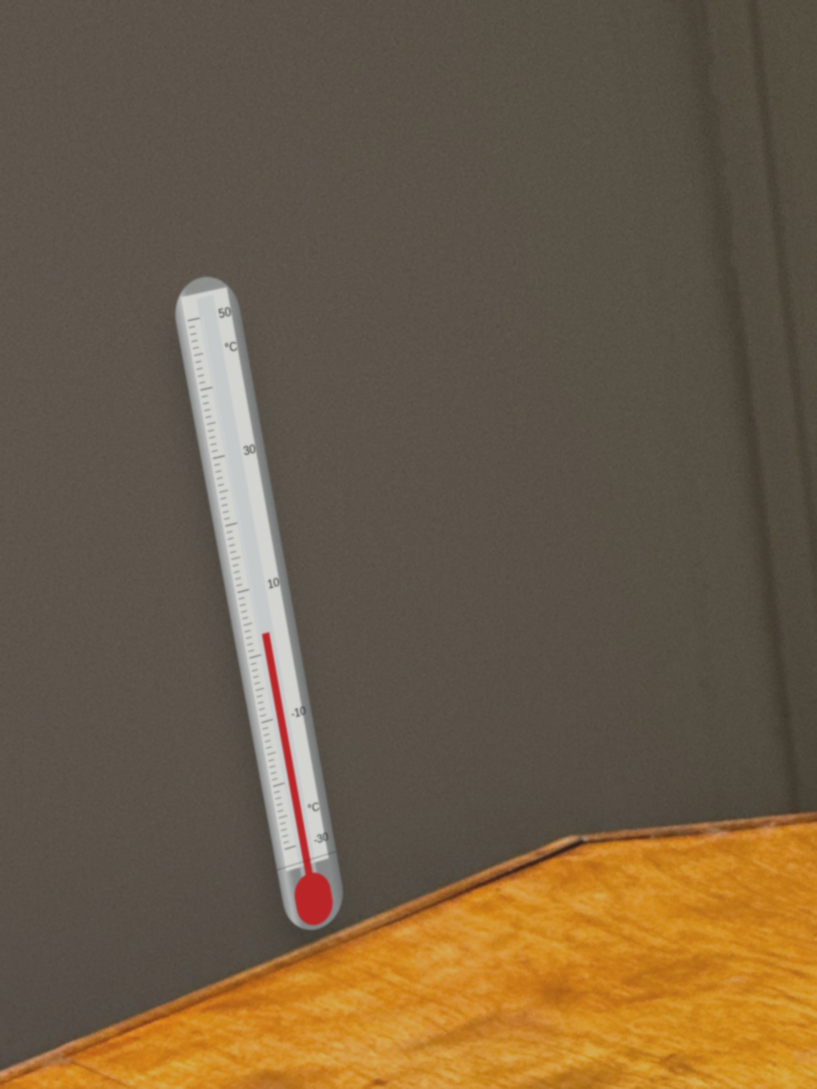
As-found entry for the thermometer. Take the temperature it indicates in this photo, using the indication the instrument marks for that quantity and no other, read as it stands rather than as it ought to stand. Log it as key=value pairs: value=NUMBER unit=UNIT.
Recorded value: value=3 unit=°C
